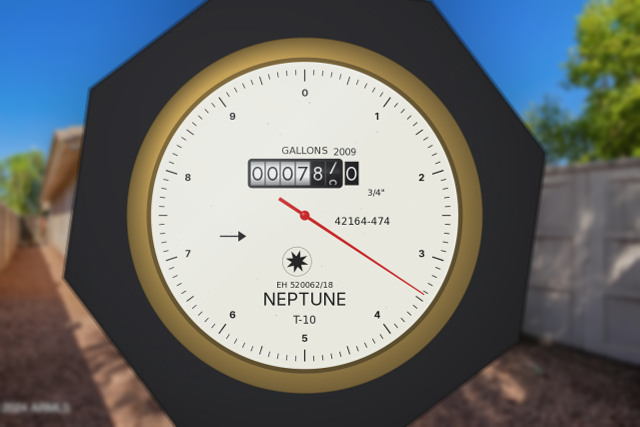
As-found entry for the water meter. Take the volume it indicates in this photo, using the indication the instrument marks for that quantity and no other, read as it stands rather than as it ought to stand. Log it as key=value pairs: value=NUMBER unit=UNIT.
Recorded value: value=7873.4 unit=gal
